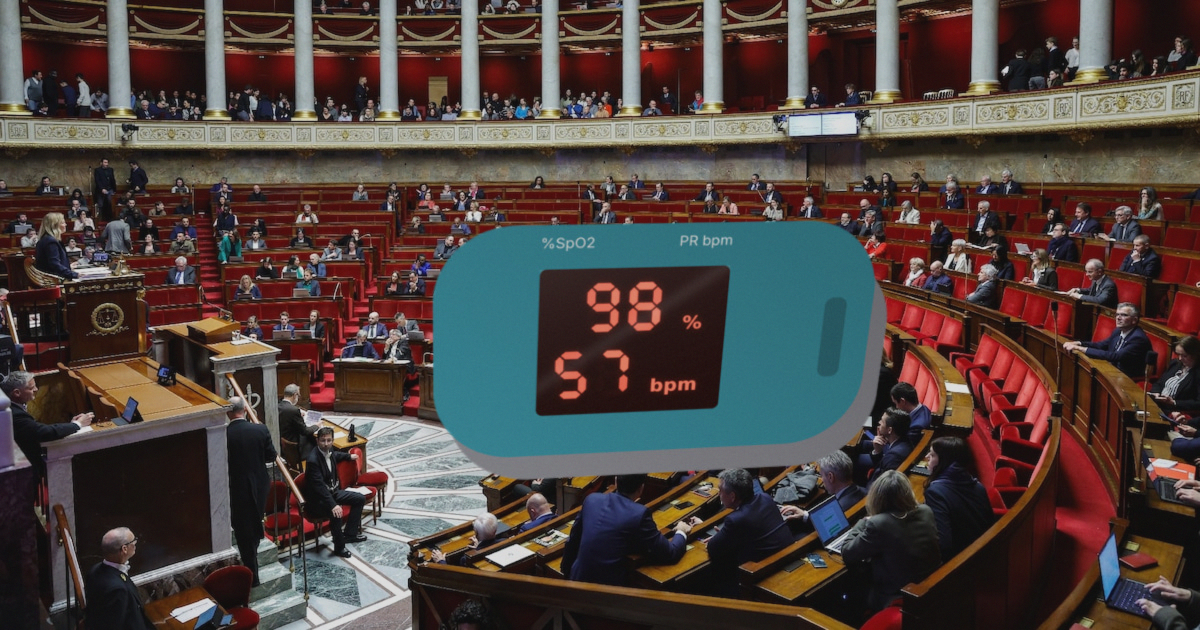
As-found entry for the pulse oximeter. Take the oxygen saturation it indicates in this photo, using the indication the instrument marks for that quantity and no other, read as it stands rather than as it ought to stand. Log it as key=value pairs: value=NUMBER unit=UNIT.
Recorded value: value=98 unit=%
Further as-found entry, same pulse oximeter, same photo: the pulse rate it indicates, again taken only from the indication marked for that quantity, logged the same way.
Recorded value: value=57 unit=bpm
